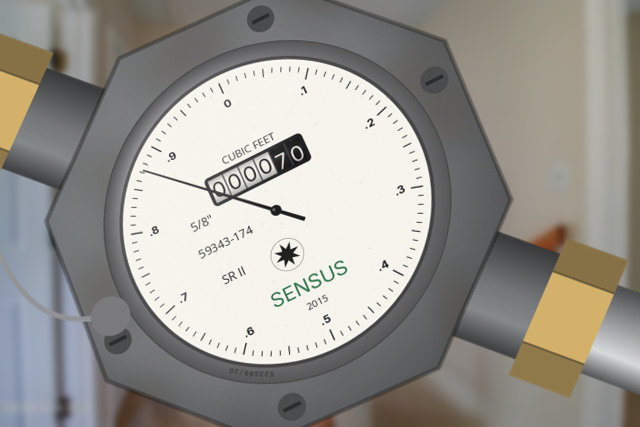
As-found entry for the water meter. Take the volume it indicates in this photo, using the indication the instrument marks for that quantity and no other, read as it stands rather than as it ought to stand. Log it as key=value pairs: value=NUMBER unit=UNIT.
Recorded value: value=69.87 unit=ft³
